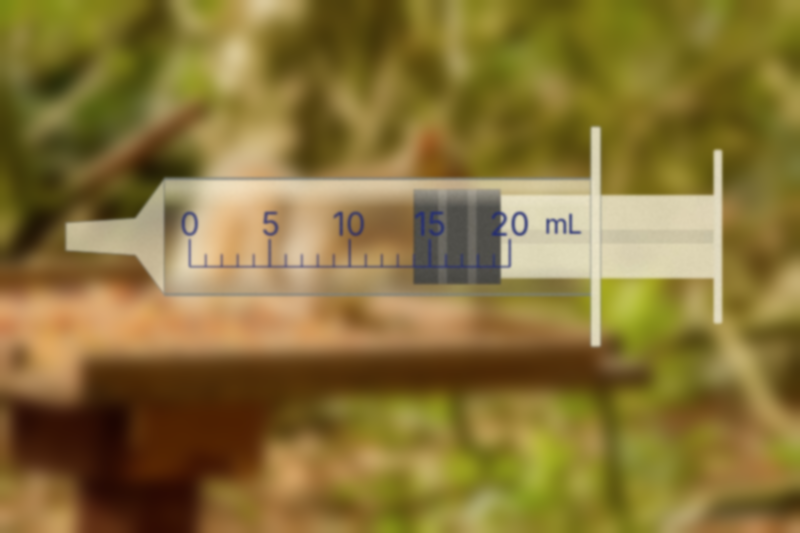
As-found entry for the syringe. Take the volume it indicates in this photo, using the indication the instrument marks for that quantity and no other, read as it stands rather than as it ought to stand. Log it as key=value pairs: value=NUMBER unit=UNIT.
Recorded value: value=14 unit=mL
